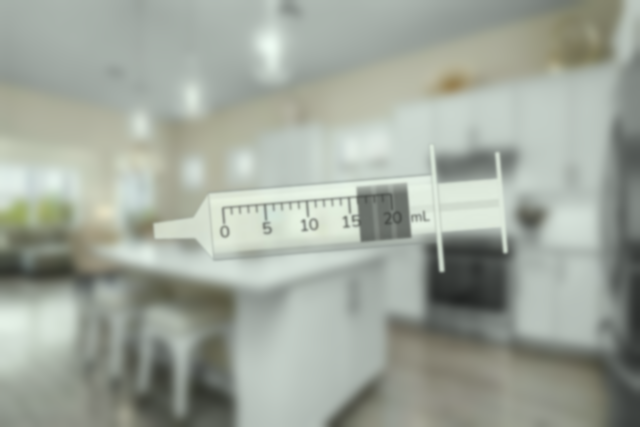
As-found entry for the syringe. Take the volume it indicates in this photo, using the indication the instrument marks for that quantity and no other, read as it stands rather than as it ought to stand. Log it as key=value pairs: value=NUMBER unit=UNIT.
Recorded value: value=16 unit=mL
